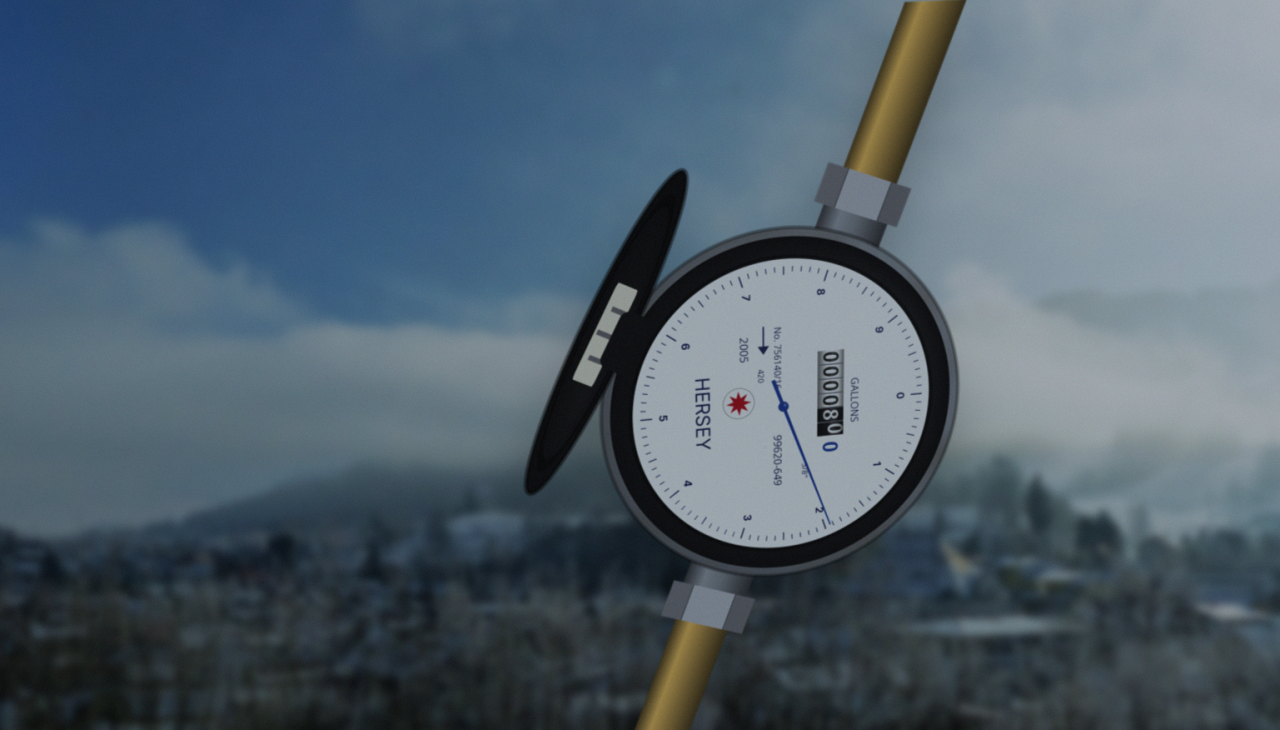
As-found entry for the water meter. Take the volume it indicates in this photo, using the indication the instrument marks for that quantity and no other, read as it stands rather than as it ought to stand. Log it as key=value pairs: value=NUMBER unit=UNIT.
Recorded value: value=801.9 unit=gal
